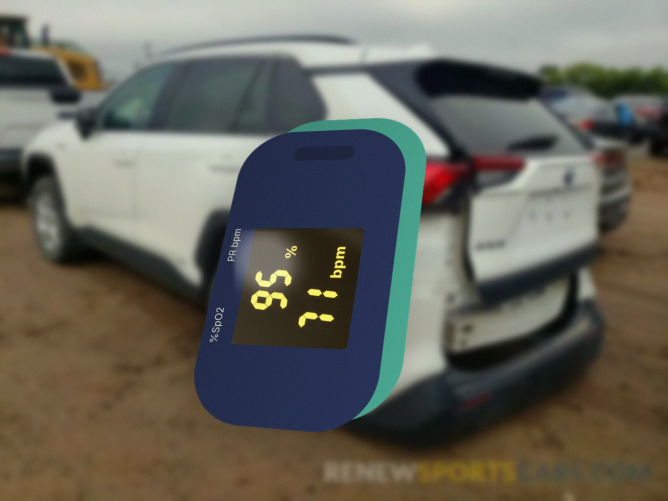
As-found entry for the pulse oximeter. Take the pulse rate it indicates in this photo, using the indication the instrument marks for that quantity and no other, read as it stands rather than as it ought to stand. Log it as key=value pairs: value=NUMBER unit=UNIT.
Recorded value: value=71 unit=bpm
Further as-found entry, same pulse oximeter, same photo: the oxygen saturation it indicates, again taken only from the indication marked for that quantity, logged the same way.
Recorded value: value=95 unit=%
